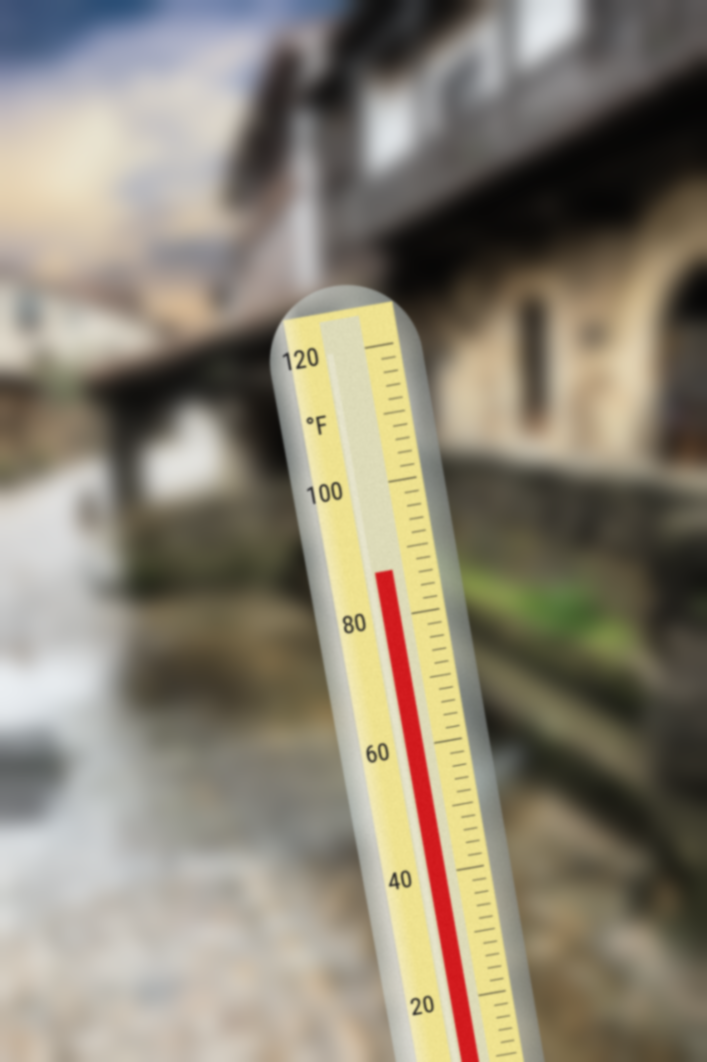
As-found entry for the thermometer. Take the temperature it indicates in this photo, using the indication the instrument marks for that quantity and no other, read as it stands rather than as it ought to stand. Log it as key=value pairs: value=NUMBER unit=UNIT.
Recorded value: value=87 unit=°F
